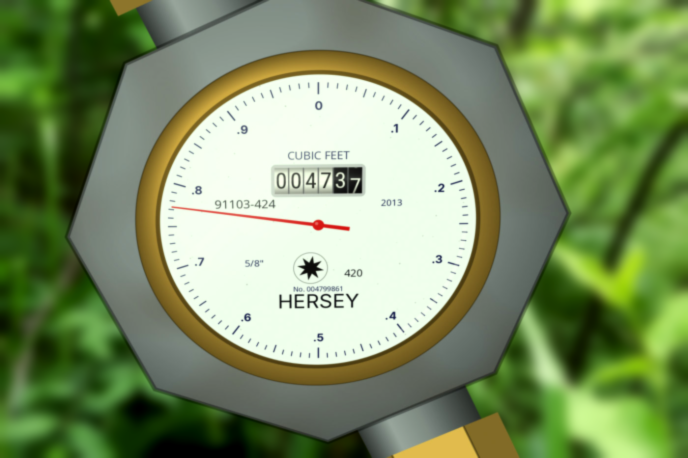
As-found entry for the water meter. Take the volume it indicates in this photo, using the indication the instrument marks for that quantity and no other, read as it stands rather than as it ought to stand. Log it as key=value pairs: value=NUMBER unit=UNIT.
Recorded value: value=4736.77 unit=ft³
